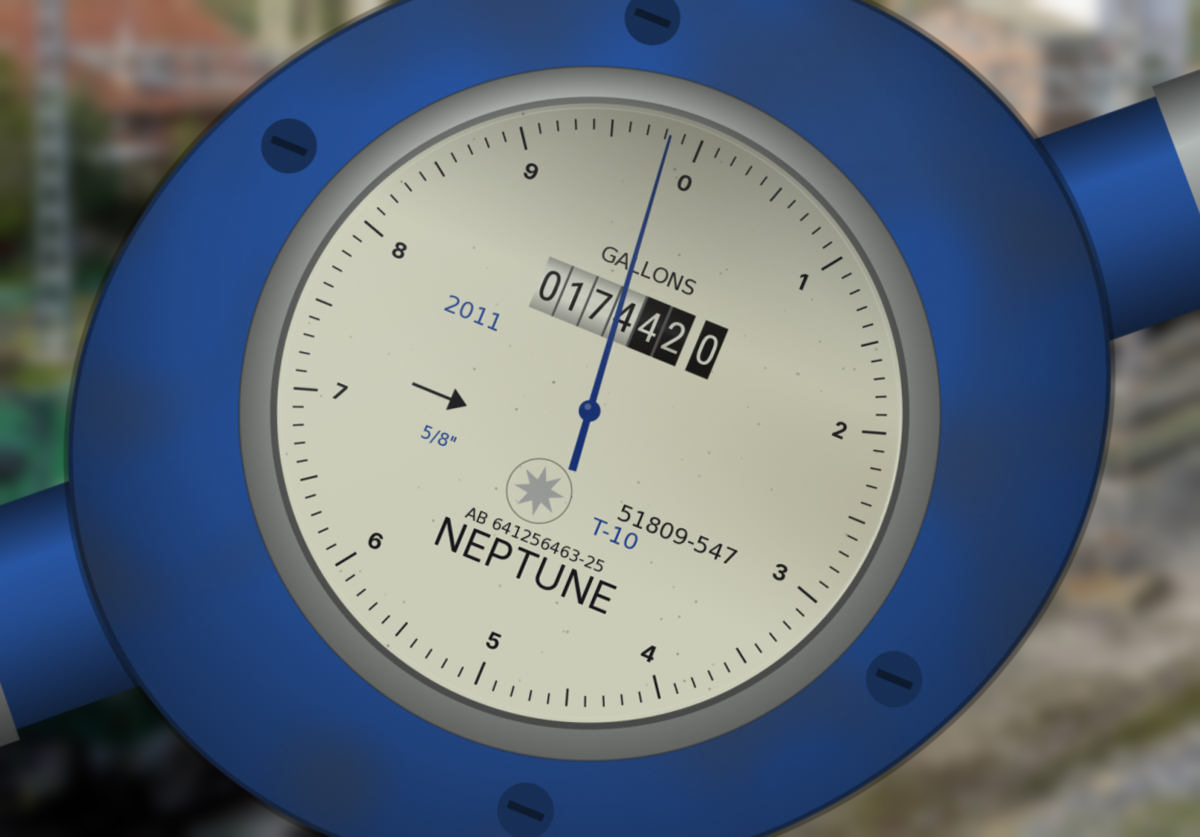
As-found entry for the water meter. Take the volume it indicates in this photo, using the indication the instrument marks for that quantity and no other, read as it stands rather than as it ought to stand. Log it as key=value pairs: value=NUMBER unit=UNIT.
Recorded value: value=174419.8 unit=gal
